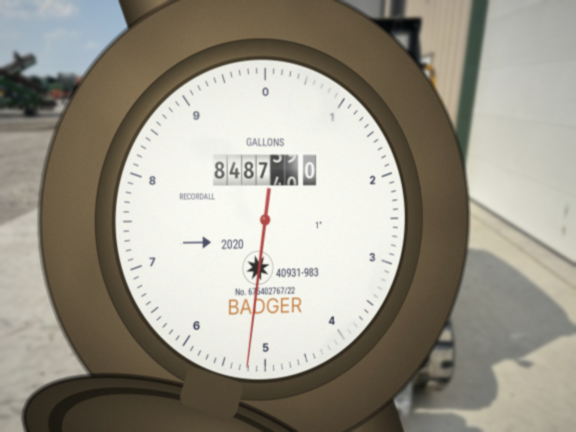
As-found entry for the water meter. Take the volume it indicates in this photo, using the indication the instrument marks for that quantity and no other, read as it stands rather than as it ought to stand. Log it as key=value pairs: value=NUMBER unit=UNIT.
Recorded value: value=8487395.2 unit=gal
